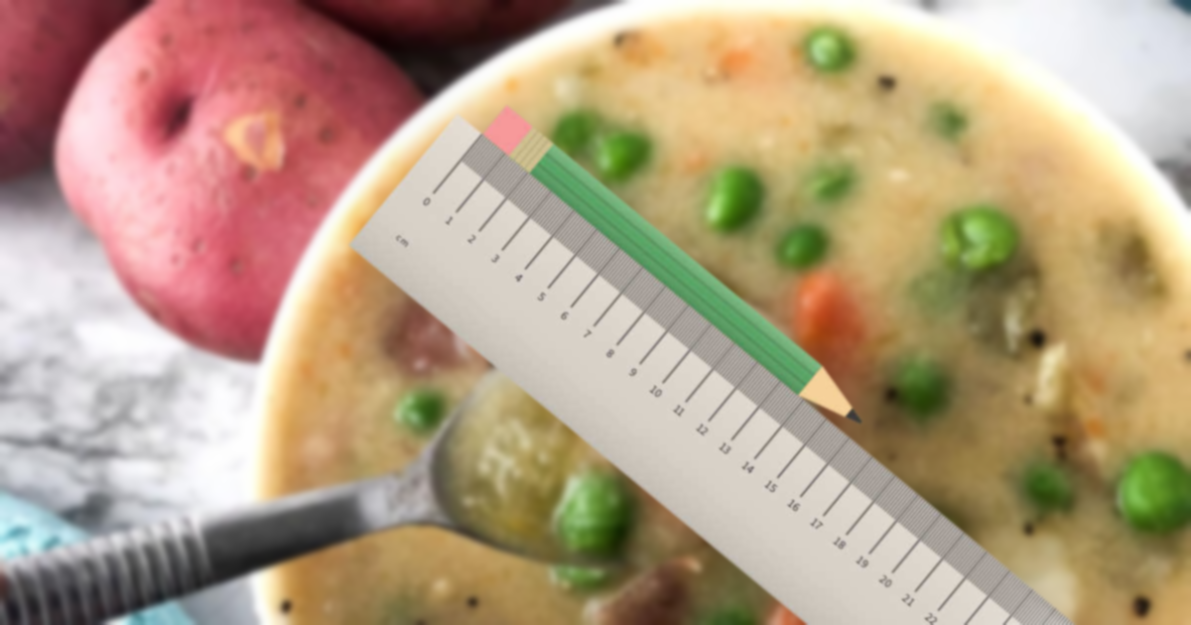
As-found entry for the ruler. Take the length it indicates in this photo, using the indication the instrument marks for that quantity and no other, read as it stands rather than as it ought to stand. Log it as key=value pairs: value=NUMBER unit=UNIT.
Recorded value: value=16 unit=cm
